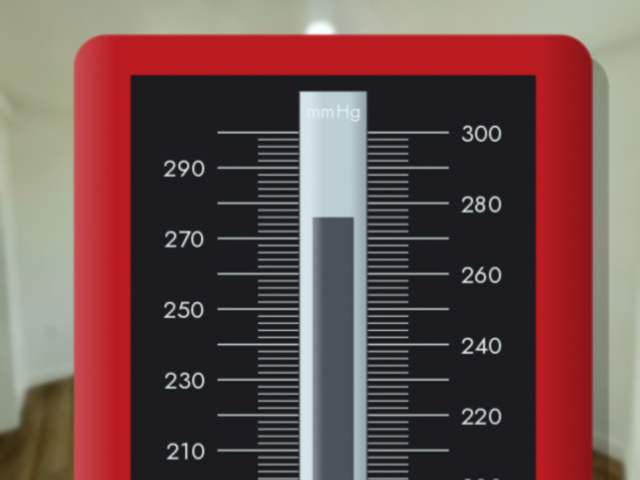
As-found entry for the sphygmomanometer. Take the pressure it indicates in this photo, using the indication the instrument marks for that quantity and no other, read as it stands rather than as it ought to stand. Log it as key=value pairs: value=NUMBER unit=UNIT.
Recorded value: value=276 unit=mmHg
